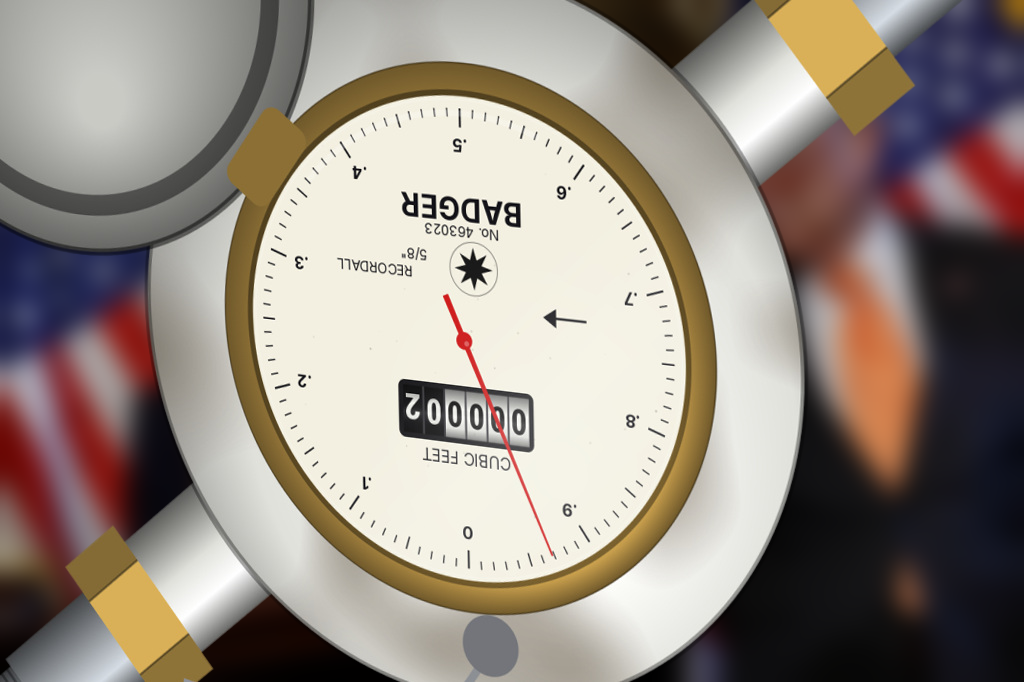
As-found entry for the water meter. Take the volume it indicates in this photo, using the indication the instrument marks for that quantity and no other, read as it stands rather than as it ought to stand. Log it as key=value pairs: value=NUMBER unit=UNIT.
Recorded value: value=1.93 unit=ft³
